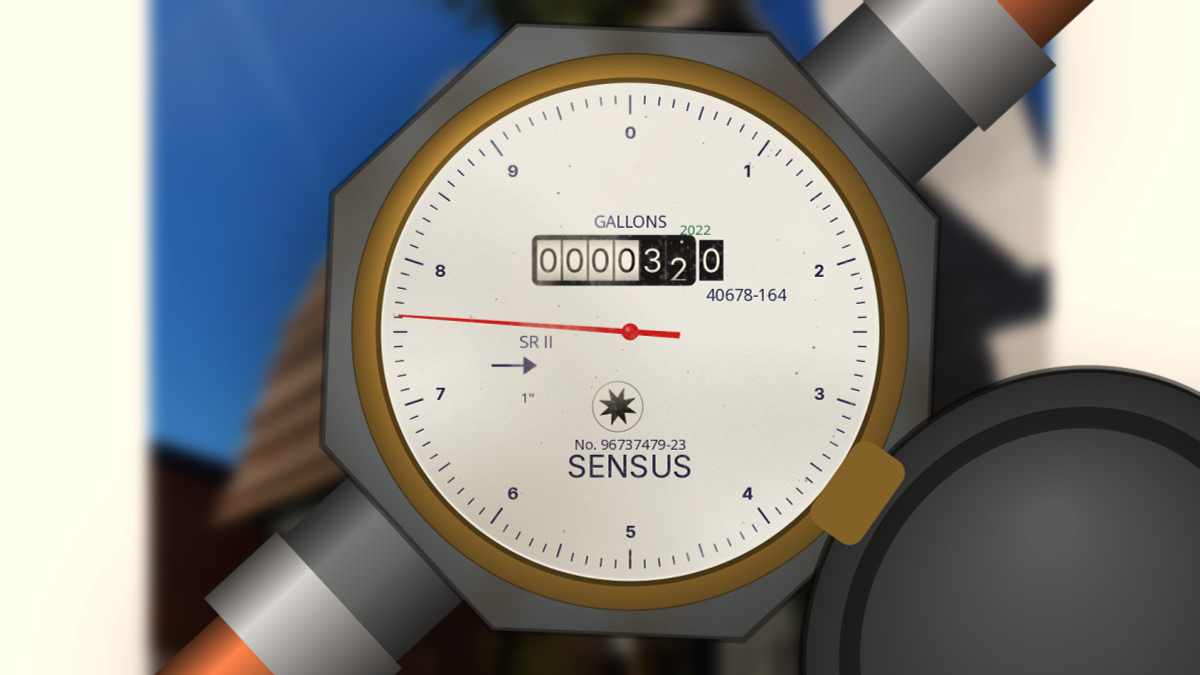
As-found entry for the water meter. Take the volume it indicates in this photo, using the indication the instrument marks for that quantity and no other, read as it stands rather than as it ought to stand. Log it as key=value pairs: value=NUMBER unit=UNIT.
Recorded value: value=317.6 unit=gal
